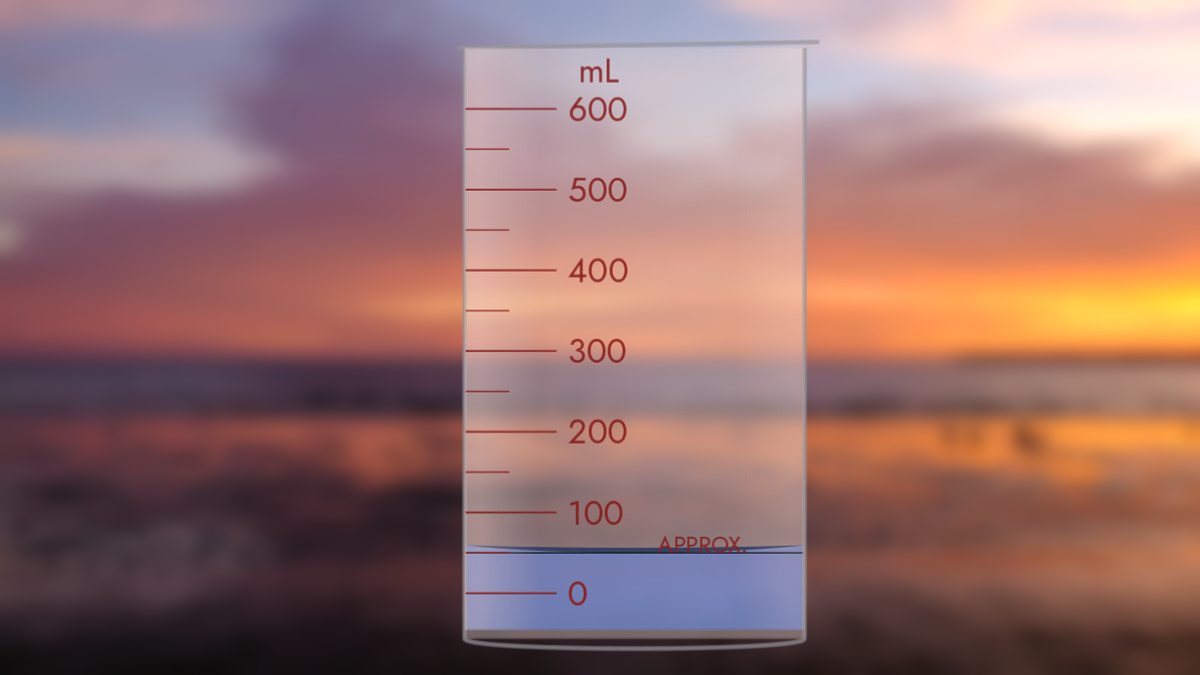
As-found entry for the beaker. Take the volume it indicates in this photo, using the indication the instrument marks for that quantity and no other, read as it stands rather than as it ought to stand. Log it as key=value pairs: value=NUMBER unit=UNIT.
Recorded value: value=50 unit=mL
